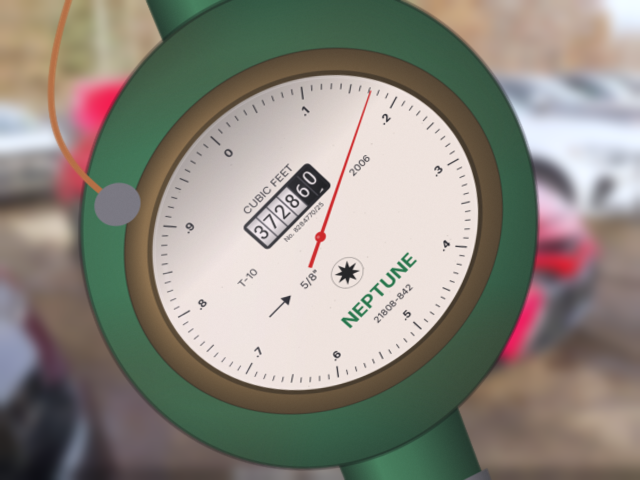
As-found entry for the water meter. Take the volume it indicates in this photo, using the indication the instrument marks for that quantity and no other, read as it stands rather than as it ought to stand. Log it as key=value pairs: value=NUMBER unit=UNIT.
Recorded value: value=372860.17 unit=ft³
